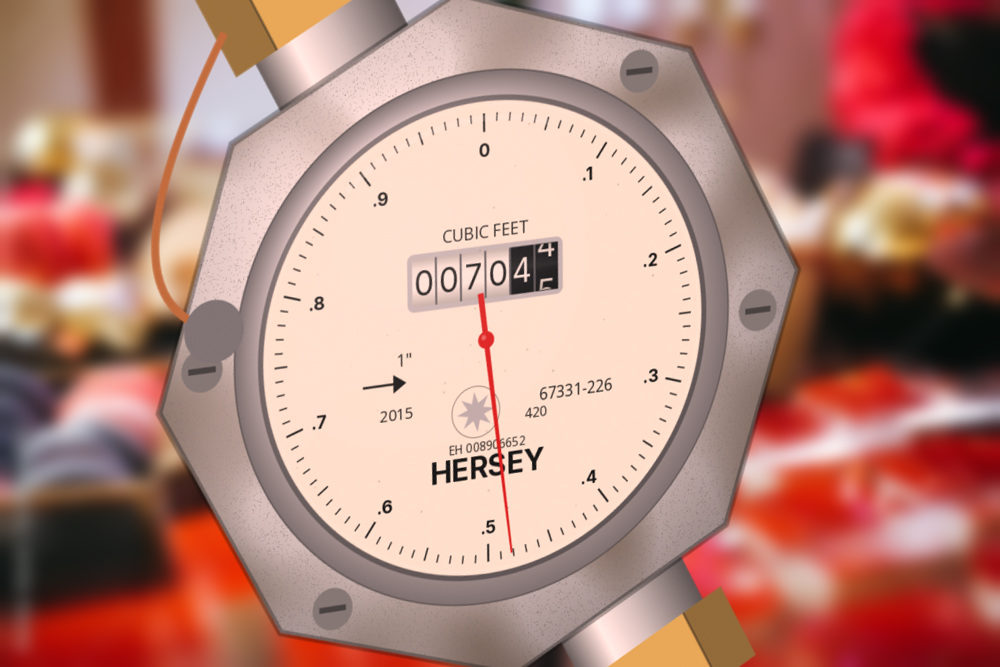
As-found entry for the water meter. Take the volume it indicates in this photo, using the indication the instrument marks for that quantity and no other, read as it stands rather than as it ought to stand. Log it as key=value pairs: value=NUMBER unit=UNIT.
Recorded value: value=7044.48 unit=ft³
